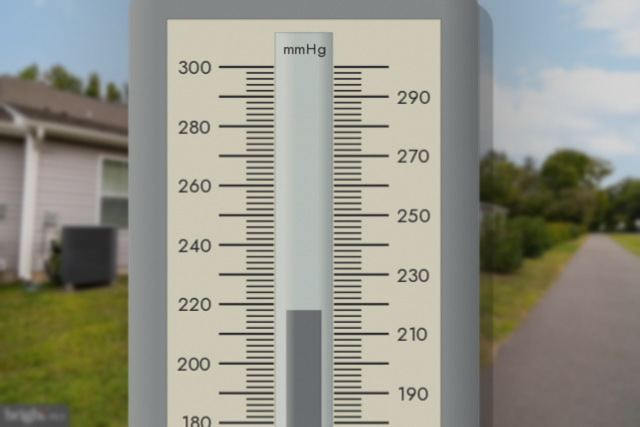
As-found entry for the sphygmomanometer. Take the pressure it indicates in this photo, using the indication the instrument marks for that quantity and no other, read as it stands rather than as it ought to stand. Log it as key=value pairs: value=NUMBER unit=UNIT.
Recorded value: value=218 unit=mmHg
